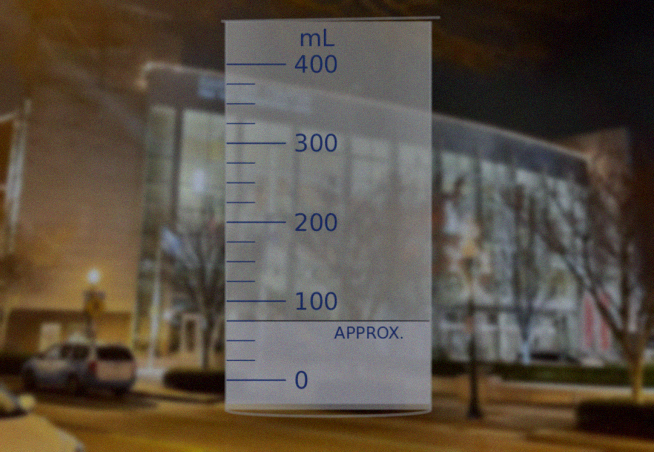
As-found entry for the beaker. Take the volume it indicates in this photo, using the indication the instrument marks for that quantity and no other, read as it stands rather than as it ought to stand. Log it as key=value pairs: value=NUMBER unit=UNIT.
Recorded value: value=75 unit=mL
